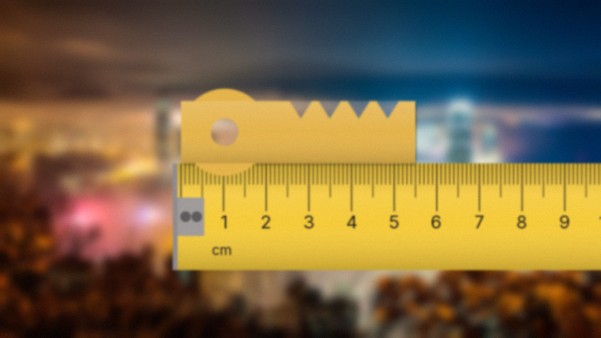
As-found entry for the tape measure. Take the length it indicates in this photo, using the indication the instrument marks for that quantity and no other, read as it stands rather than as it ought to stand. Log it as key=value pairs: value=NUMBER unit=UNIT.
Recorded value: value=5.5 unit=cm
